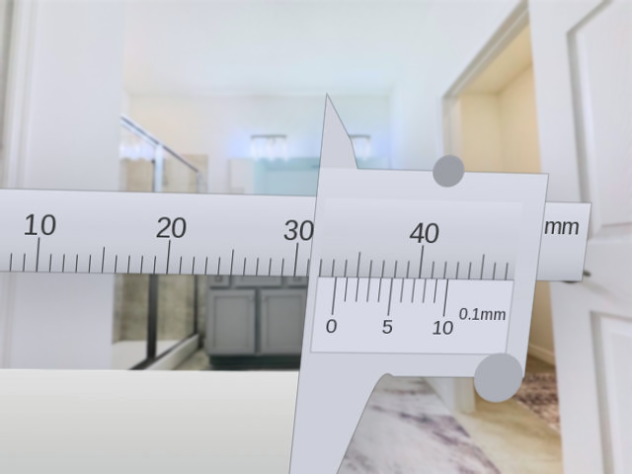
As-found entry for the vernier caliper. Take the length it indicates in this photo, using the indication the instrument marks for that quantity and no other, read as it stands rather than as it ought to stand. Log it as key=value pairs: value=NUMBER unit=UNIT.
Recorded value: value=33.3 unit=mm
